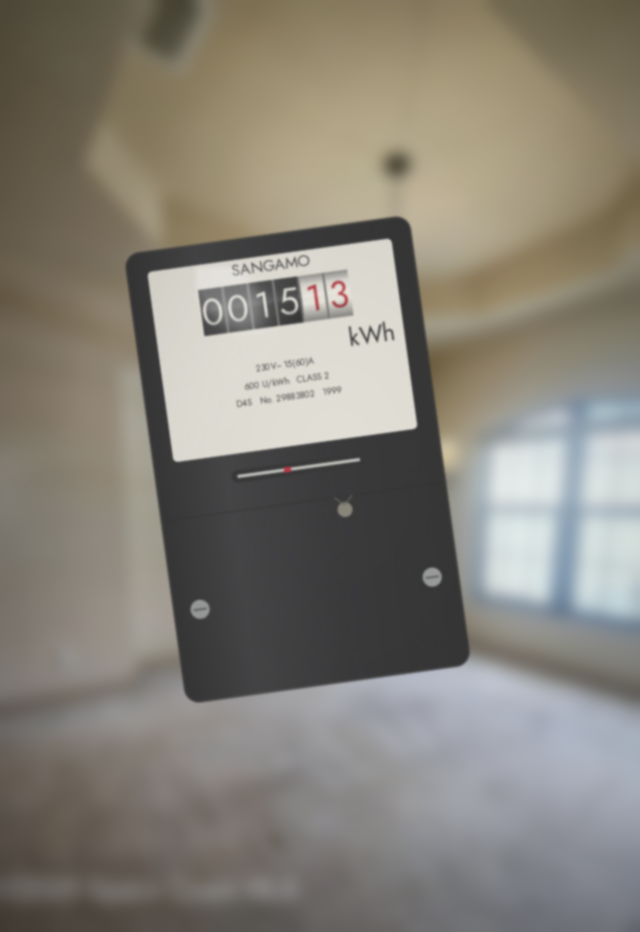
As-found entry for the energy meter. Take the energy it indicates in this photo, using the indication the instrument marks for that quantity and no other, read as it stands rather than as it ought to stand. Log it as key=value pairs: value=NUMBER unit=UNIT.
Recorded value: value=15.13 unit=kWh
